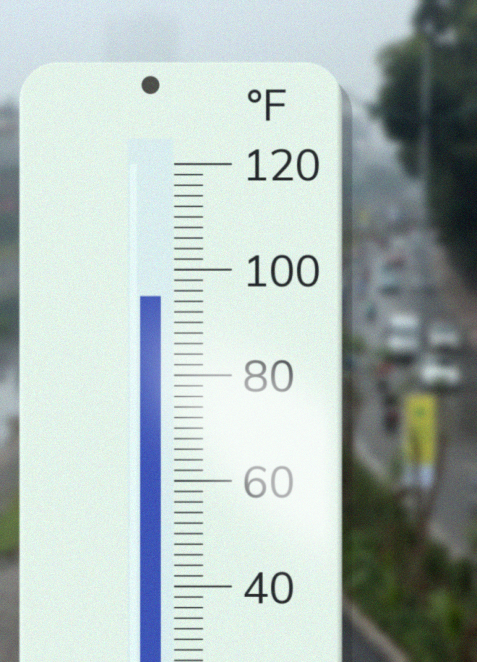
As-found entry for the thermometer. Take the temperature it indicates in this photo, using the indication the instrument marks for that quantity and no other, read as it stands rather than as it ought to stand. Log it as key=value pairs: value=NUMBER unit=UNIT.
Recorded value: value=95 unit=°F
